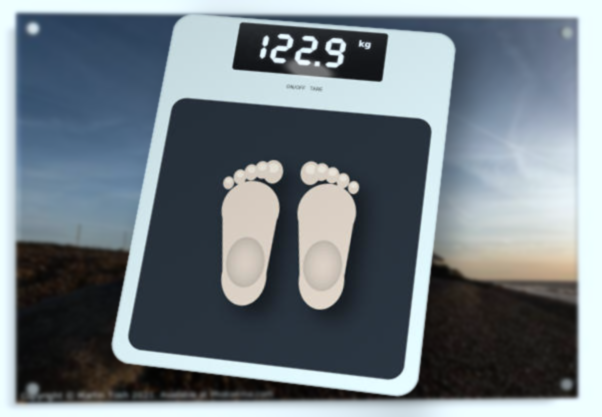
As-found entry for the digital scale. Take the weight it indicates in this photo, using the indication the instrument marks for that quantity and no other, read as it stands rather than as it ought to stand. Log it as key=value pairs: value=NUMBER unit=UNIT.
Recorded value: value=122.9 unit=kg
